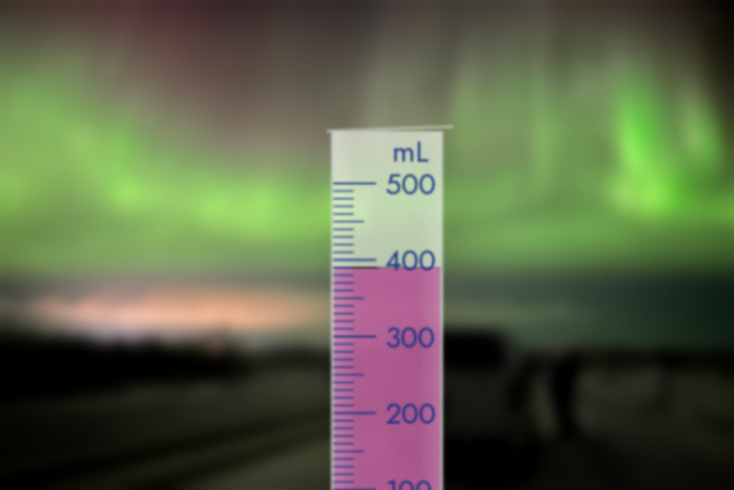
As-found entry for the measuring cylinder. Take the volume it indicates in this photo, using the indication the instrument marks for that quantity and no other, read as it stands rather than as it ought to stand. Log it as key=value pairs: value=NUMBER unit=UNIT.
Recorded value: value=390 unit=mL
